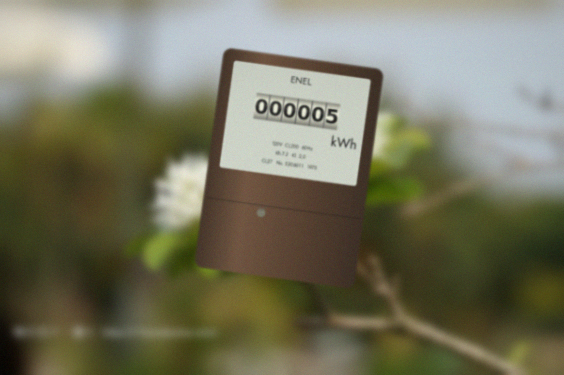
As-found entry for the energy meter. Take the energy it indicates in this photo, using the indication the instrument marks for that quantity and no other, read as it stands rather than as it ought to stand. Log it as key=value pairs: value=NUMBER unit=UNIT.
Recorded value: value=5 unit=kWh
